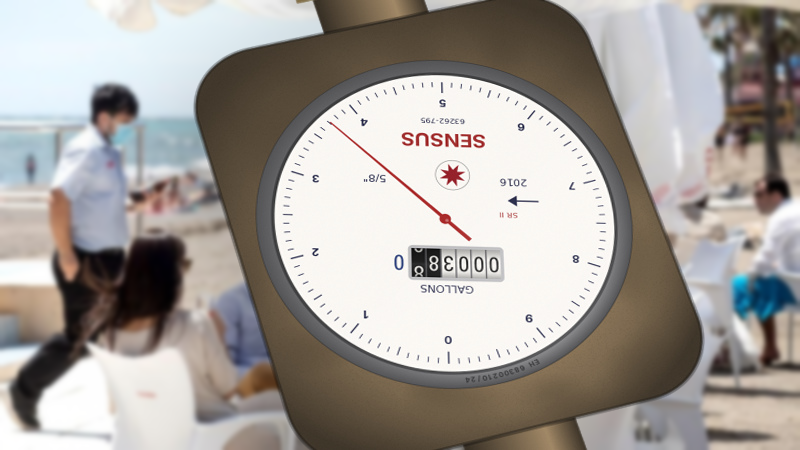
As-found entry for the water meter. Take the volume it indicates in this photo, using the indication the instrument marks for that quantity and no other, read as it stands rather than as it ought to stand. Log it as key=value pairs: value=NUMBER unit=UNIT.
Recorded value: value=3883.7 unit=gal
